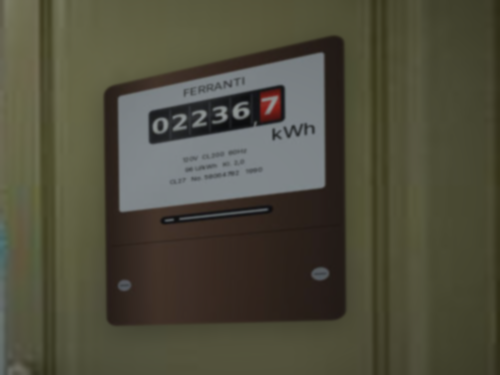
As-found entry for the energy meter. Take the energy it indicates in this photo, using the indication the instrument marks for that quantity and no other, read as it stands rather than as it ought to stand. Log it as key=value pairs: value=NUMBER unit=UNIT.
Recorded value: value=2236.7 unit=kWh
